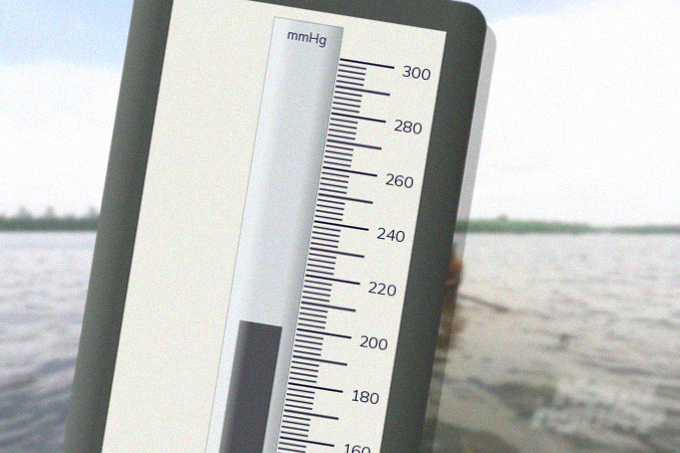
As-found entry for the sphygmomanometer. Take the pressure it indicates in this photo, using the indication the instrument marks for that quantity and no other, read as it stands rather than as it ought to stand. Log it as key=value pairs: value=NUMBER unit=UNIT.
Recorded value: value=200 unit=mmHg
